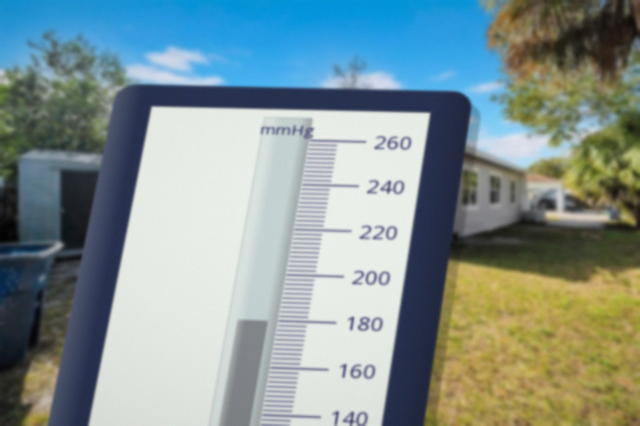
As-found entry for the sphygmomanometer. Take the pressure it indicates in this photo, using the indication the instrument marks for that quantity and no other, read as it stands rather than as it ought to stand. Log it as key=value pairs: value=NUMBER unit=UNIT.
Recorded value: value=180 unit=mmHg
